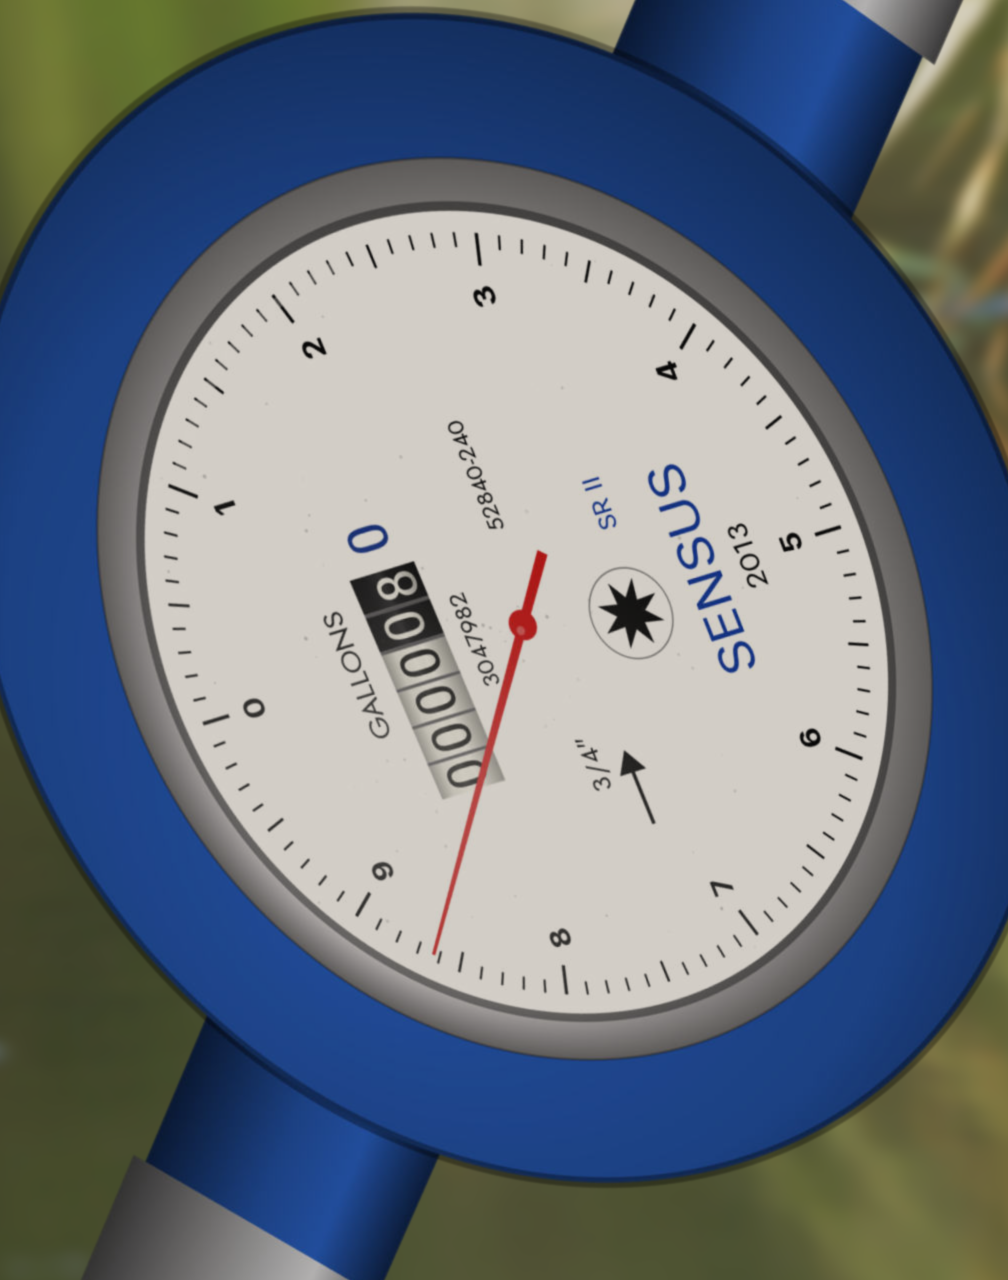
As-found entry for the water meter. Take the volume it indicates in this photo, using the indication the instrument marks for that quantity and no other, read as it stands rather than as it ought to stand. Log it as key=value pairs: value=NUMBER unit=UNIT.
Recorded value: value=78.6 unit=gal
